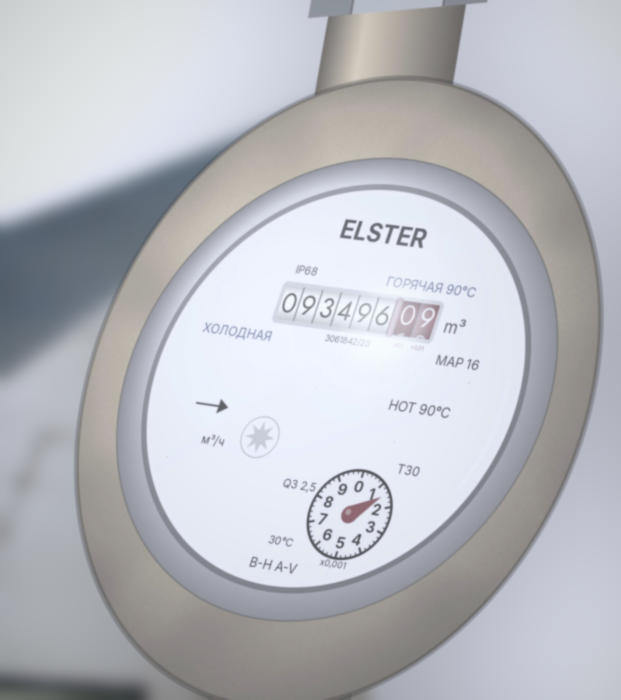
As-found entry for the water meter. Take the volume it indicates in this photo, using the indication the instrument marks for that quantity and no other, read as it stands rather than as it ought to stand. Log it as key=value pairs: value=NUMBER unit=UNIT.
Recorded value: value=93496.091 unit=m³
